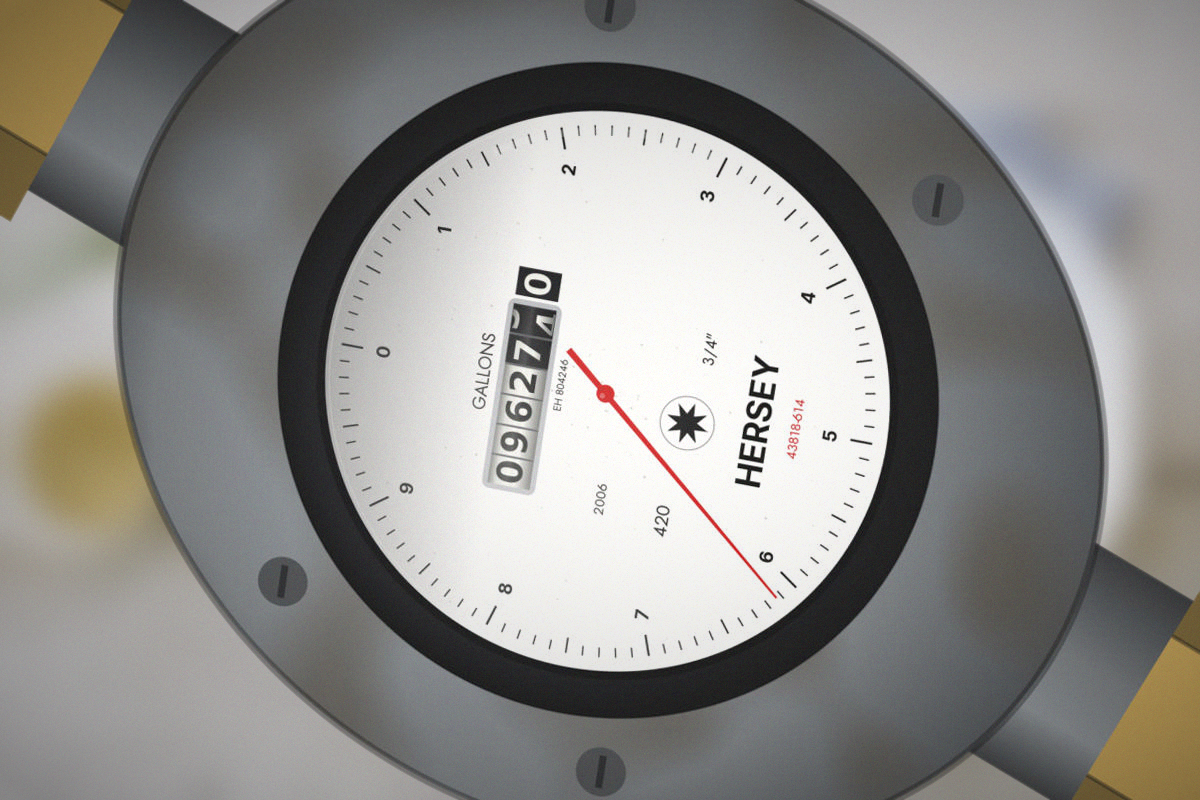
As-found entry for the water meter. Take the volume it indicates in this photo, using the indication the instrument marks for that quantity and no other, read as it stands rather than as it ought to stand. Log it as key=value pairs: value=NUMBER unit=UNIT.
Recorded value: value=962736.1 unit=gal
